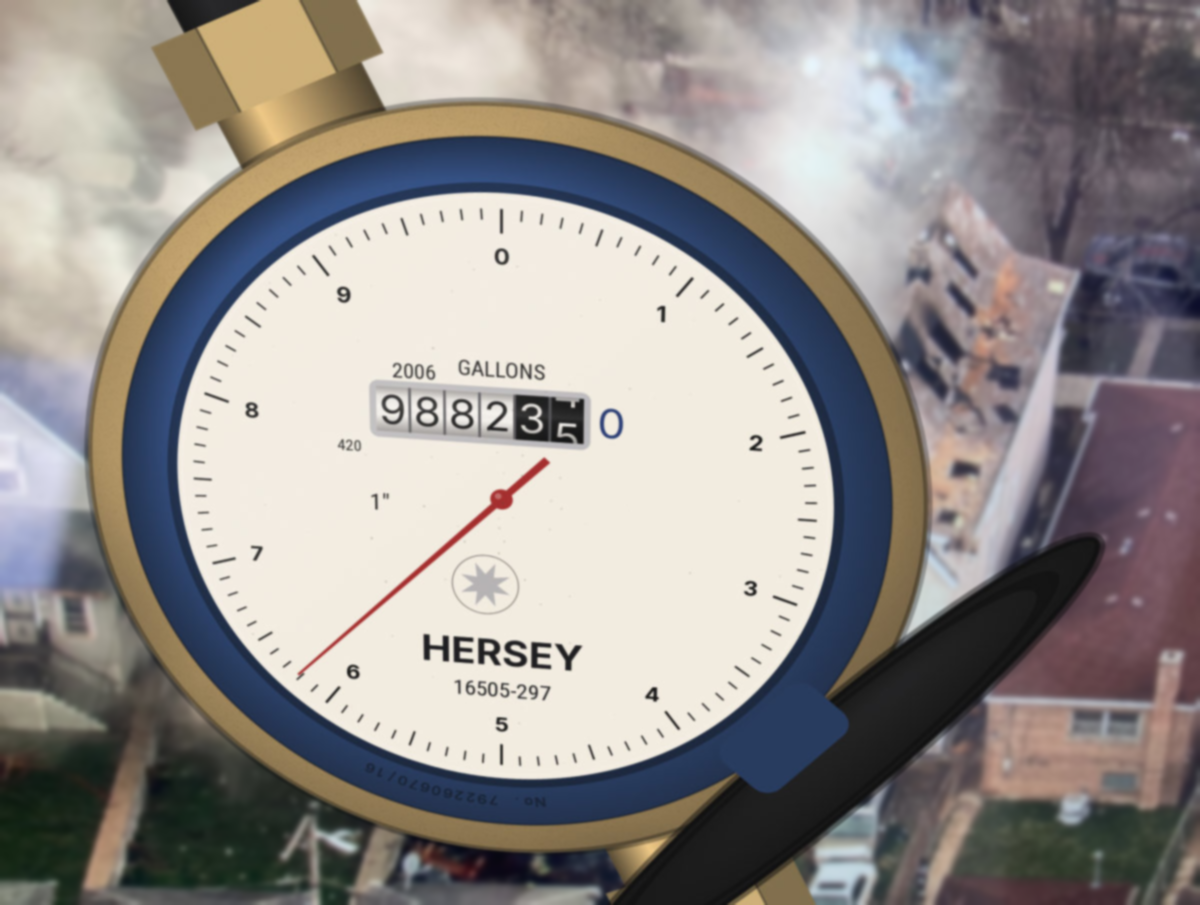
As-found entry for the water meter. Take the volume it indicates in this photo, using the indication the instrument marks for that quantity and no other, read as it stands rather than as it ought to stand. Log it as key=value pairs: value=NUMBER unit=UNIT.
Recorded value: value=9882346.2 unit=gal
